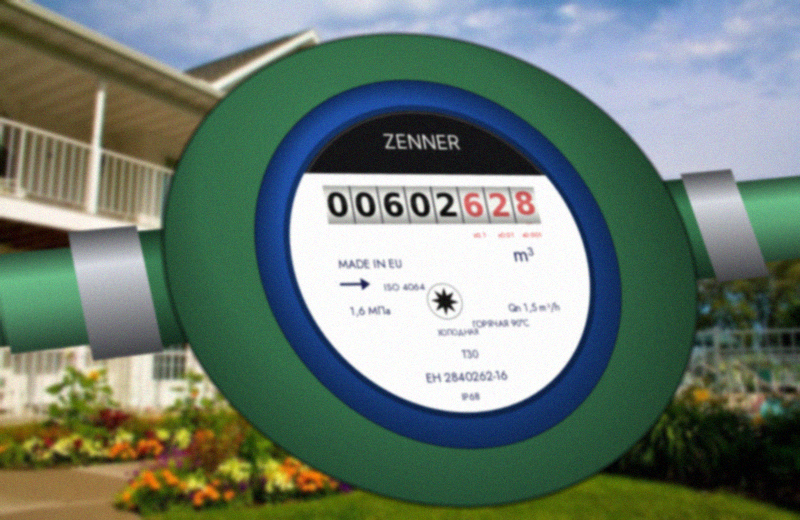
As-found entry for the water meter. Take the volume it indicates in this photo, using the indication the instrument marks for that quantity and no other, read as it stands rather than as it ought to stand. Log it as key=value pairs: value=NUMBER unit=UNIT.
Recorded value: value=602.628 unit=m³
